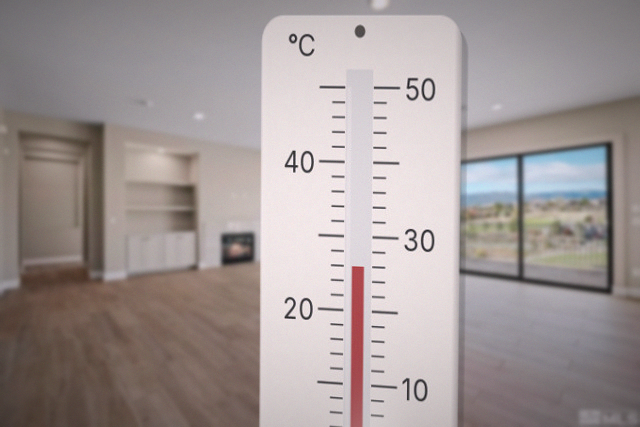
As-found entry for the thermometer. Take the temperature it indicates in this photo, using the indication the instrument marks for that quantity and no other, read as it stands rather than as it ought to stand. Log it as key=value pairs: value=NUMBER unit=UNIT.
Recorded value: value=26 unit=°C
